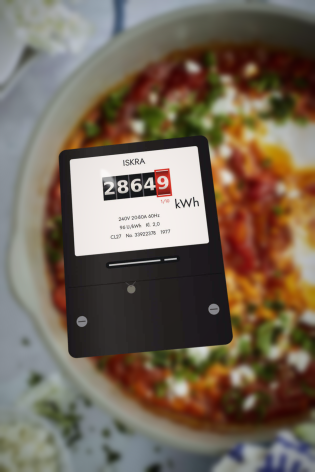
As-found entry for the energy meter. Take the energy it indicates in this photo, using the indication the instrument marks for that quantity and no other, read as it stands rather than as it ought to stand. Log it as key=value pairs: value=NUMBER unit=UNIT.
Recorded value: value=2864.9 unit=kWh
